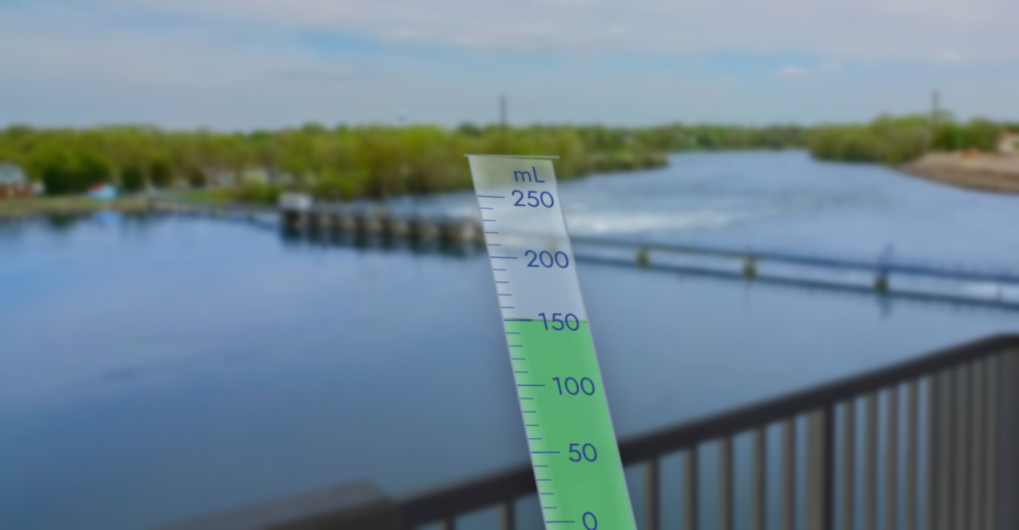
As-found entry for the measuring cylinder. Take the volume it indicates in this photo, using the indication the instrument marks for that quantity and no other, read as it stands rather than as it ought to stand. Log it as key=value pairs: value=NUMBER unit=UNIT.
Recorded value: value=150 unit=mL
